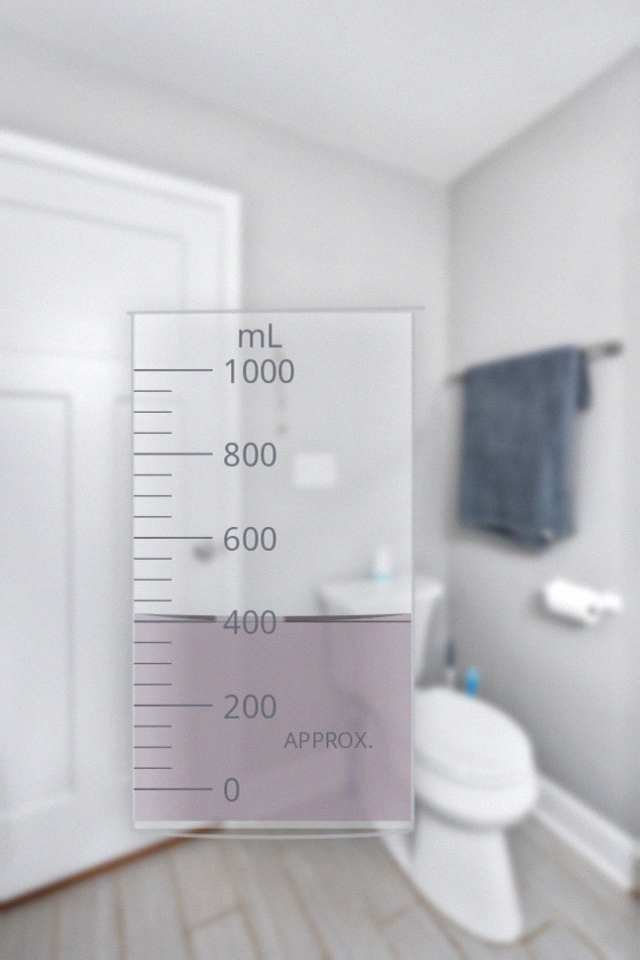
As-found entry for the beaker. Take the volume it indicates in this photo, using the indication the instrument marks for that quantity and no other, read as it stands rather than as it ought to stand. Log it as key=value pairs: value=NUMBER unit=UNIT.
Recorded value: value=400 unit=mL
